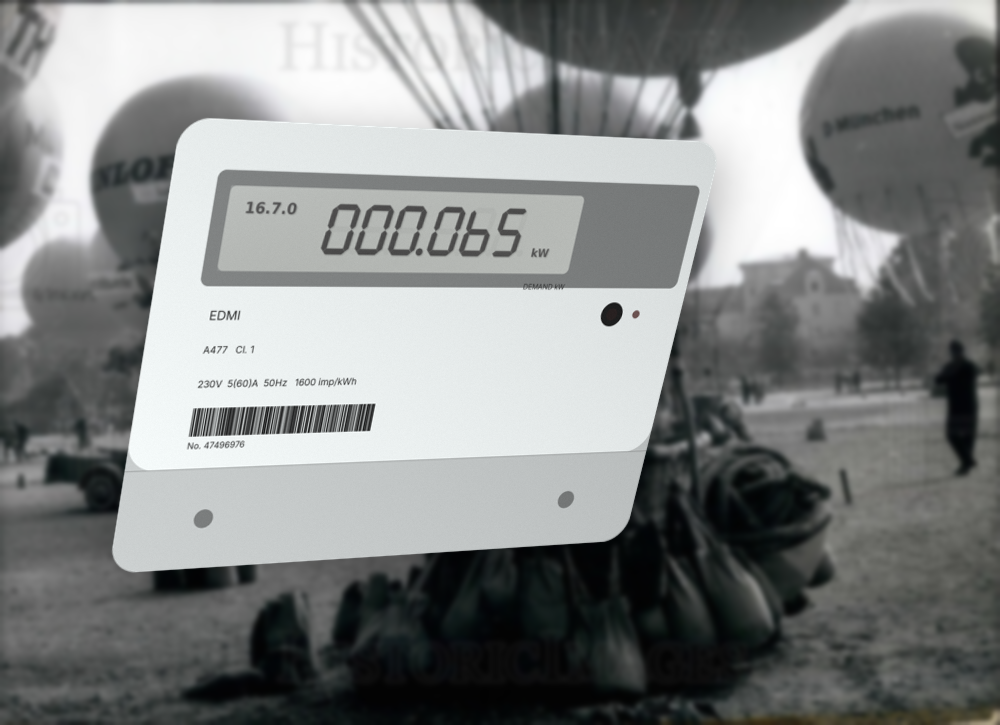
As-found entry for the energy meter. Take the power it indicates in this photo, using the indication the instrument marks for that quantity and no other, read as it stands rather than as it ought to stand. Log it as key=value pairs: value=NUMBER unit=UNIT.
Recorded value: value=0.065 unit=kW
